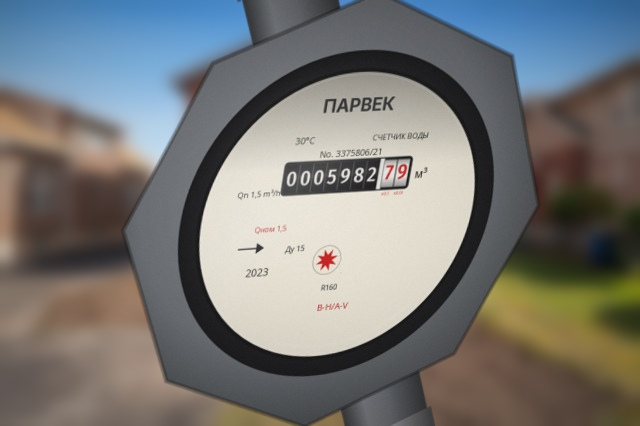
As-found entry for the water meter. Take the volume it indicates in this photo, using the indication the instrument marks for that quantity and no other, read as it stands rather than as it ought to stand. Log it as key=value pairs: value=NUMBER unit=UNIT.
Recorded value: value=5982.79 unit=m³
